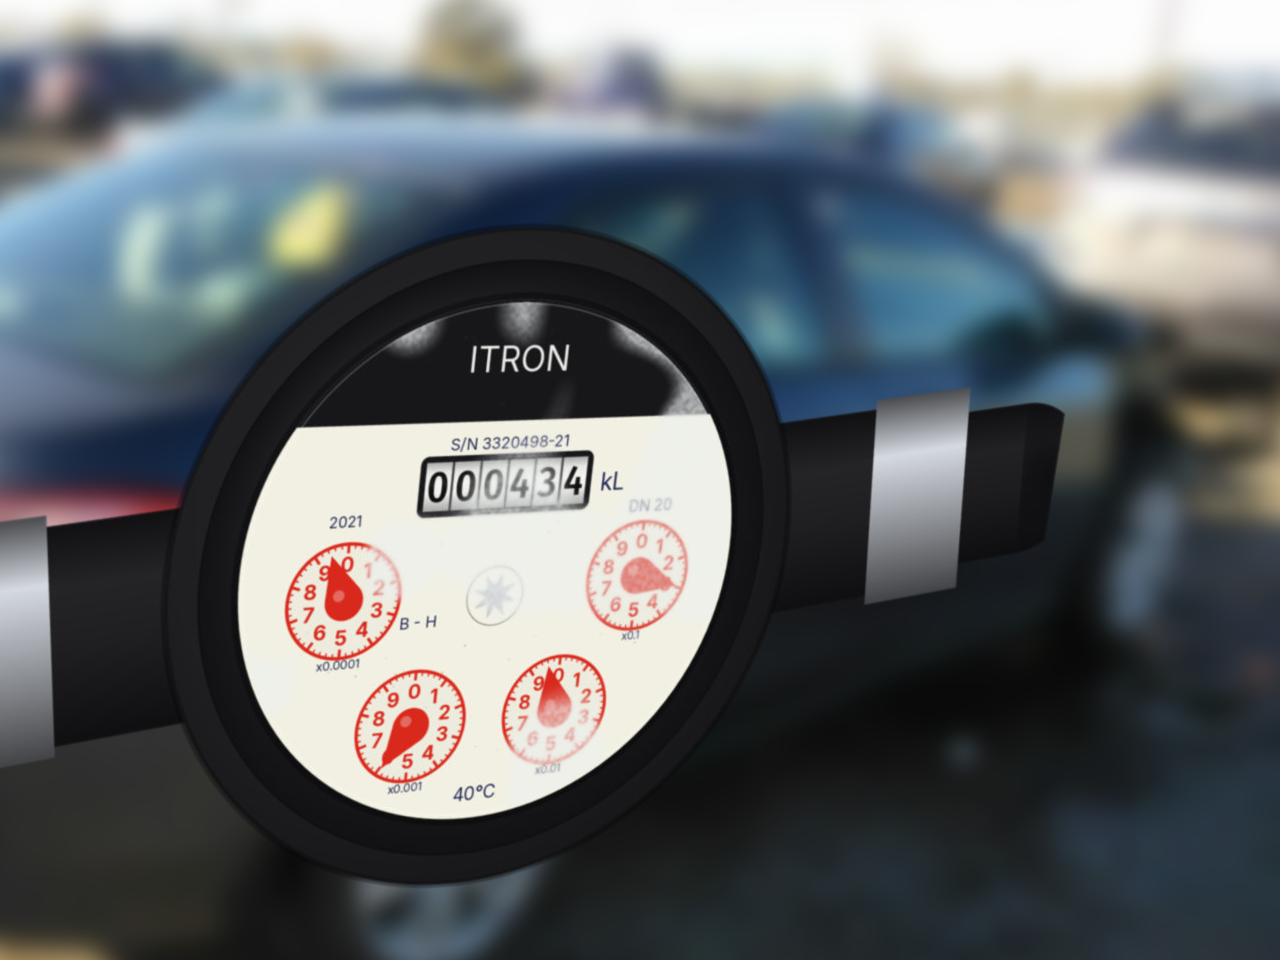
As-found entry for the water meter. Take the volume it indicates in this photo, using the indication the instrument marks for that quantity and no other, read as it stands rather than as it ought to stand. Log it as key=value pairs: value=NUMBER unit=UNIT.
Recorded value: value=434.2959 unit=kL
